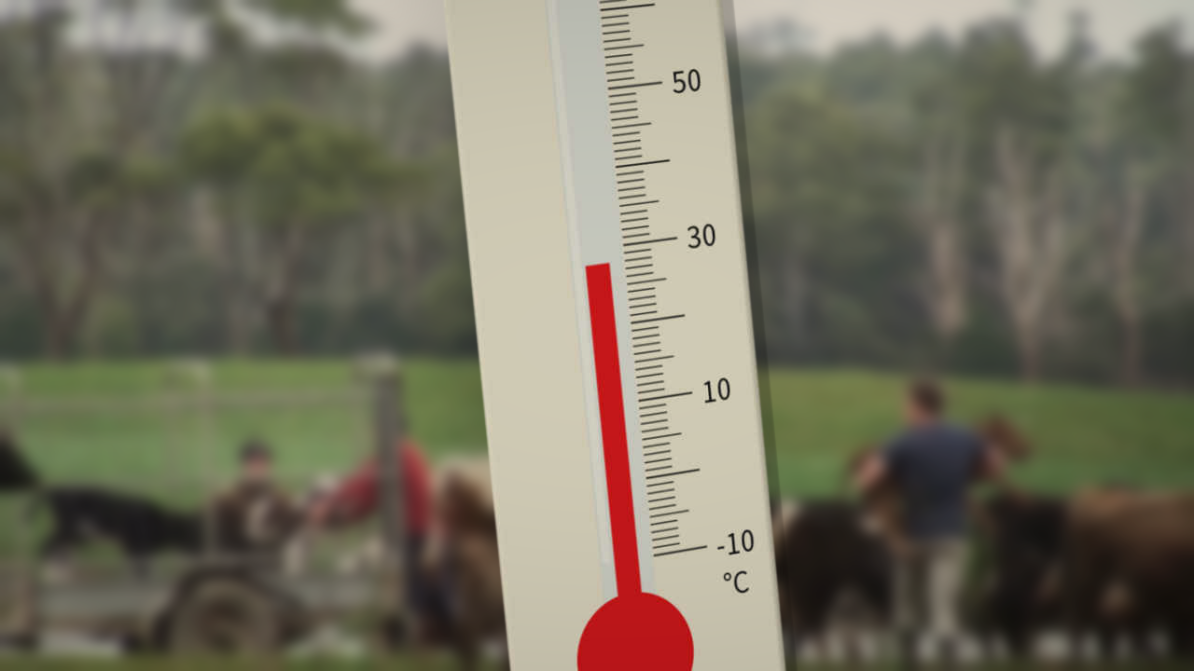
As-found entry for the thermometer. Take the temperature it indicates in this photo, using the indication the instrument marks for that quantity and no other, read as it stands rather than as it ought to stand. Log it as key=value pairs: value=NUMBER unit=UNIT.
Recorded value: value=28 unit=°C
